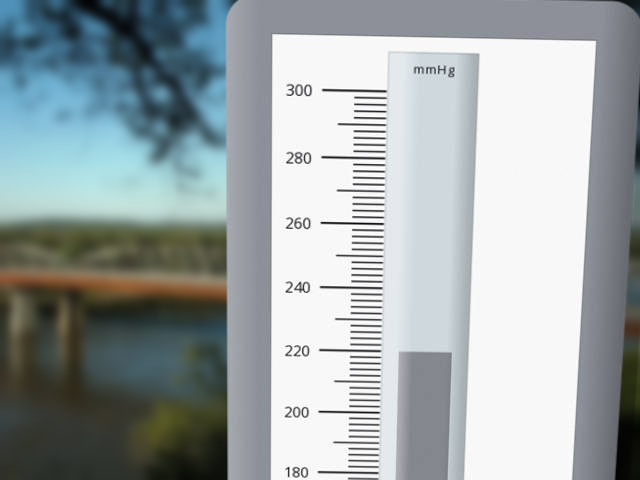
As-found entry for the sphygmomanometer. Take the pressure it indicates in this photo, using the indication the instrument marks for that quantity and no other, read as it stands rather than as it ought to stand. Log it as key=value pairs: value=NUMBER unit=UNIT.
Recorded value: value=220 unit=mmHg
